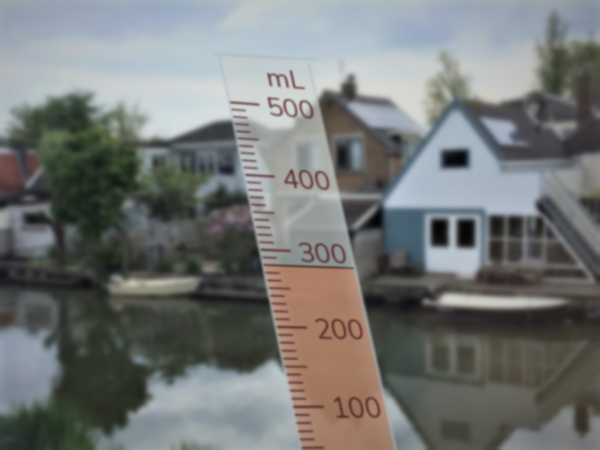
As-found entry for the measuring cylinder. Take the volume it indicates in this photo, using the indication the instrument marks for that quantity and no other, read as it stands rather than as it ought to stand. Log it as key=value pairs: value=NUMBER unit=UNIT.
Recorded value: value=280 unit=mL
